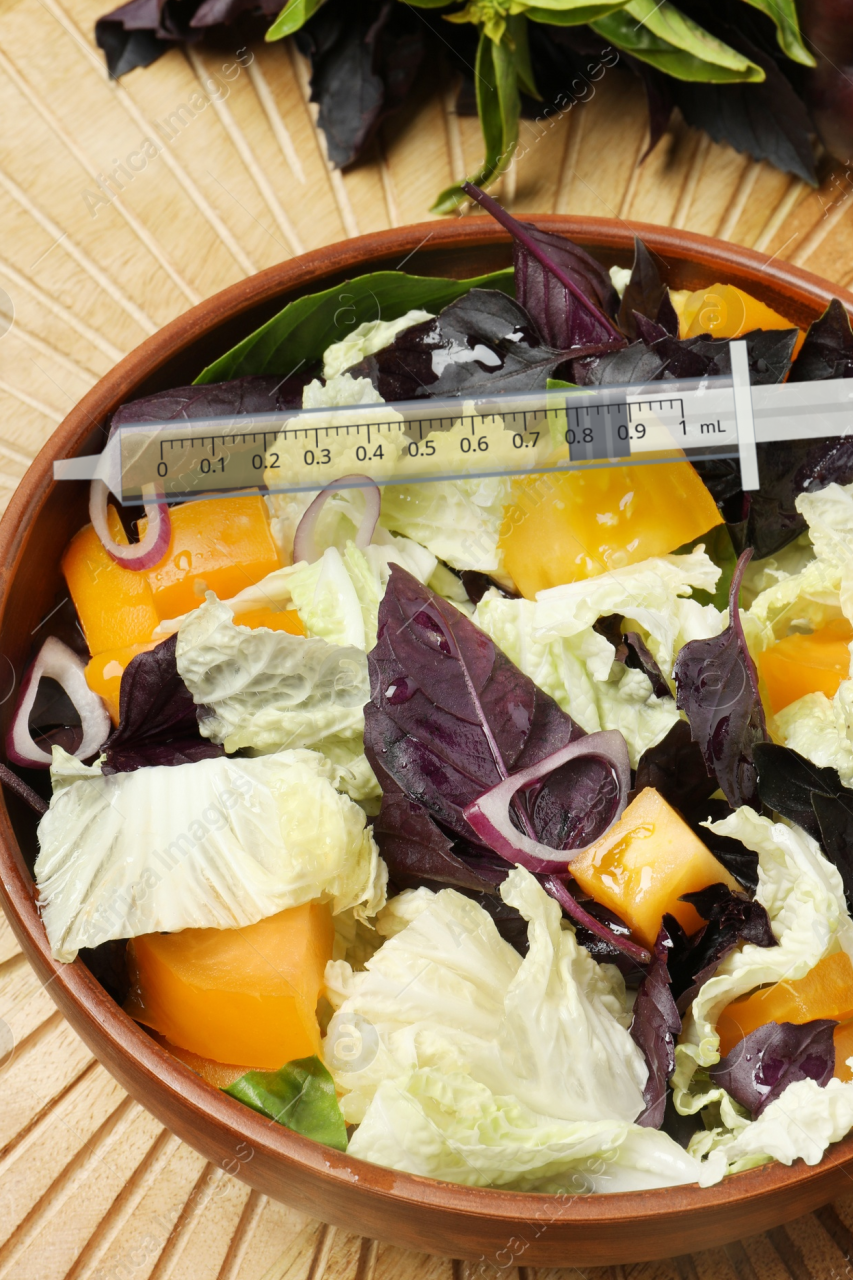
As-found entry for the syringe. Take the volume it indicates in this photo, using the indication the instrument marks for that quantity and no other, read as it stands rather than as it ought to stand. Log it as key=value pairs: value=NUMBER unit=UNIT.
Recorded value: value=0.78 unit=mL
